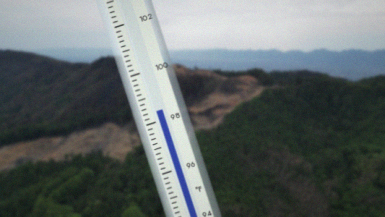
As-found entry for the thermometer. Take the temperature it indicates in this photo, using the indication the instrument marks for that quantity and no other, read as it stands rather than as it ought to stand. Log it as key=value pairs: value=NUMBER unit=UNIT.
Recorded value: value=98.4 unit=°F
